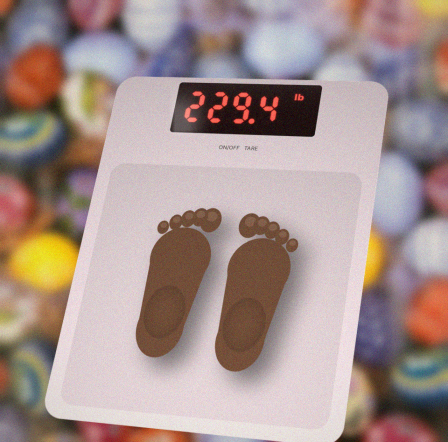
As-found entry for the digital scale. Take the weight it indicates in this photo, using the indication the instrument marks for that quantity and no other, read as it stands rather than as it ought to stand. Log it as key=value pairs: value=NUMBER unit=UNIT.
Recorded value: value=229.4 unit=lb
